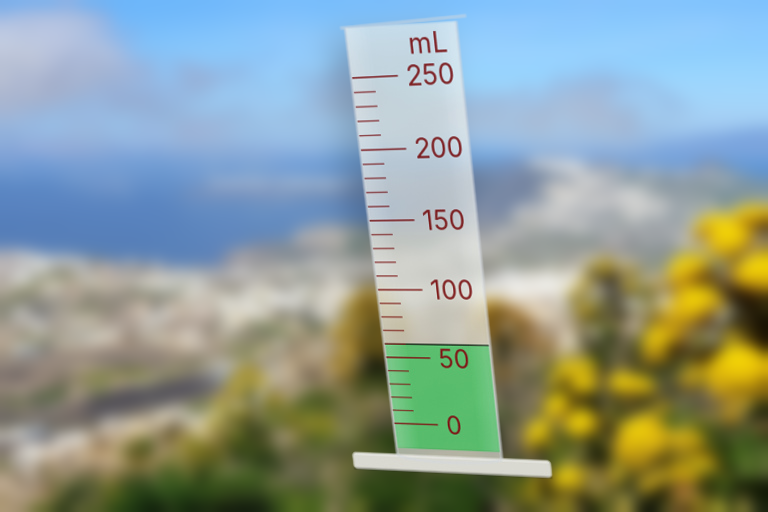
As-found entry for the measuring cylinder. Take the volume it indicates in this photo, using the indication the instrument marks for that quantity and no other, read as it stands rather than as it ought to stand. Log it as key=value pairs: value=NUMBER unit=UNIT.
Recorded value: value=60 unit=mL
